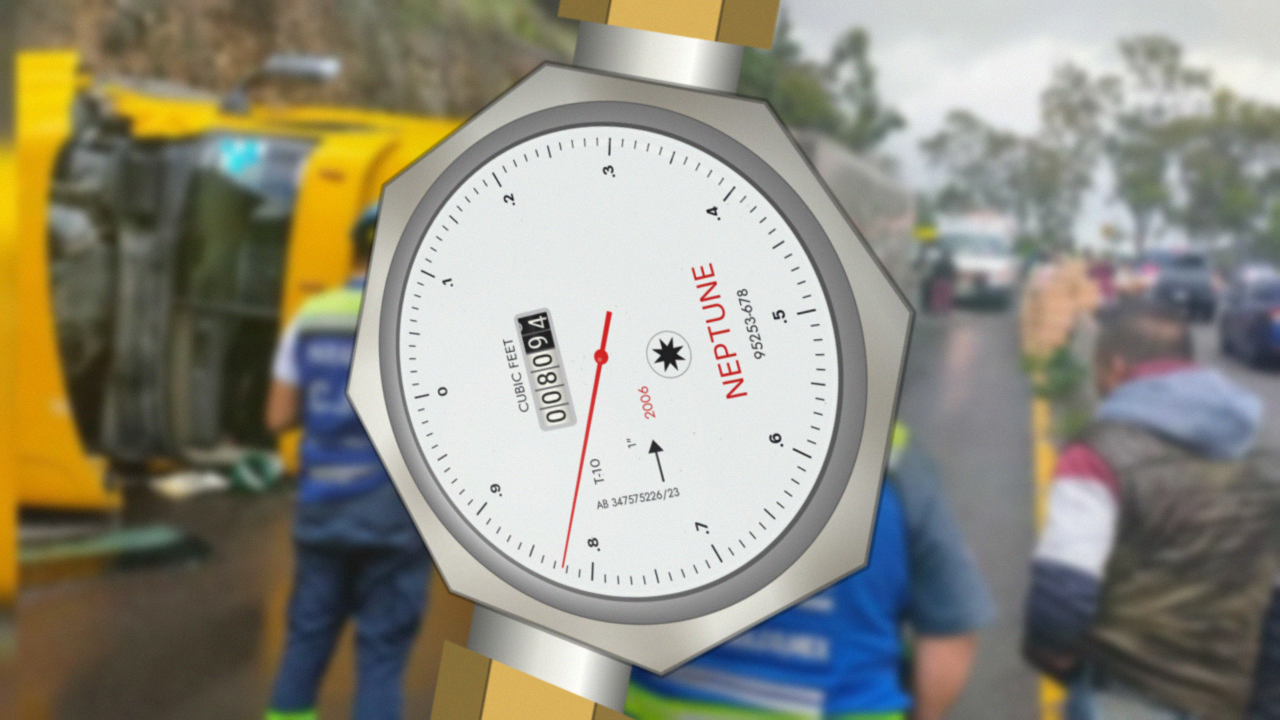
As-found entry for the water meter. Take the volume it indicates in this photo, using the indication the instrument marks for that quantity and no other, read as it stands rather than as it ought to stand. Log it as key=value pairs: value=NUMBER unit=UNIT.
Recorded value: value=8093.82 unit=ft³
